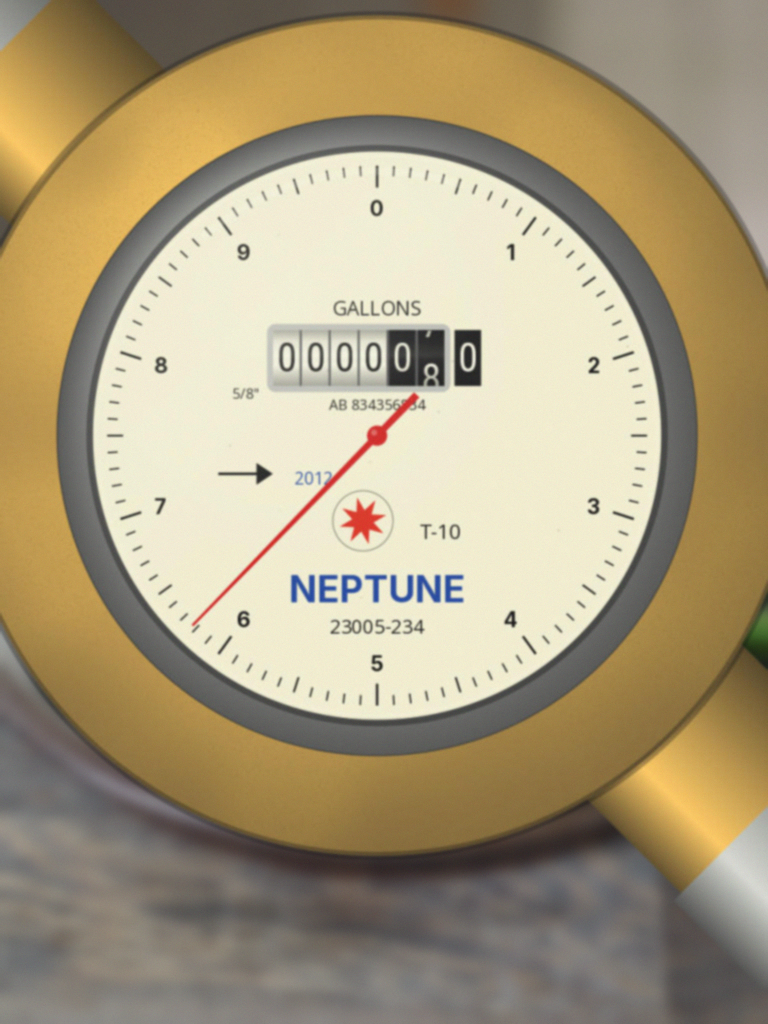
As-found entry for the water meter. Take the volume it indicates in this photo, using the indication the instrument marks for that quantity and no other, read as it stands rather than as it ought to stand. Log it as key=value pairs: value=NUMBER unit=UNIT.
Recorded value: value=76.2 unit=gal
